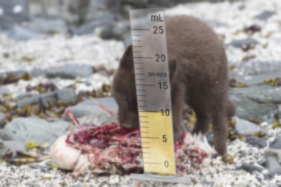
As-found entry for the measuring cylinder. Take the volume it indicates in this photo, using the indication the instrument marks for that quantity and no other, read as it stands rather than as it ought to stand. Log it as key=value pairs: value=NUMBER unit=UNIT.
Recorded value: value=10 unit=mL
